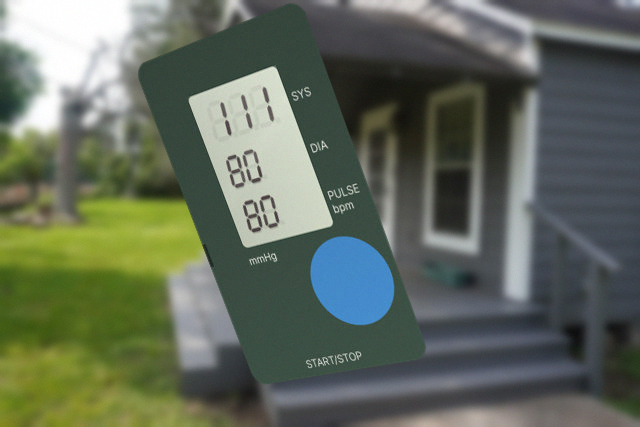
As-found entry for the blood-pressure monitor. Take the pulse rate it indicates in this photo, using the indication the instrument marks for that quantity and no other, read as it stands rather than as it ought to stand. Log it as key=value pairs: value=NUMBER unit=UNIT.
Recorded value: value=80 unit=bpm
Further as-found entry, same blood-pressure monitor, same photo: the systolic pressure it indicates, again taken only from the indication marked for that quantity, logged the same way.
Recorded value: value=111 unit=mmHg
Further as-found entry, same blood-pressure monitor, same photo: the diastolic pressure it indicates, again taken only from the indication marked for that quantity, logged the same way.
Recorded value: value=80 unit=mmHg
